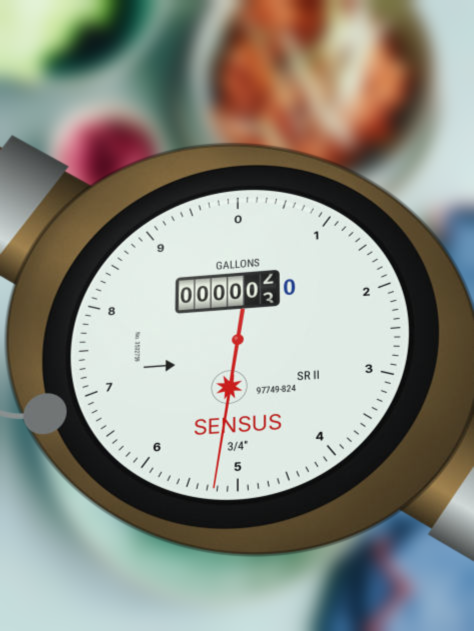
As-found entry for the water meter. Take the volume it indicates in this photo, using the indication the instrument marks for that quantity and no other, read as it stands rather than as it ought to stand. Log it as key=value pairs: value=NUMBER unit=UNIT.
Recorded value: value=25.2 unit=gal
